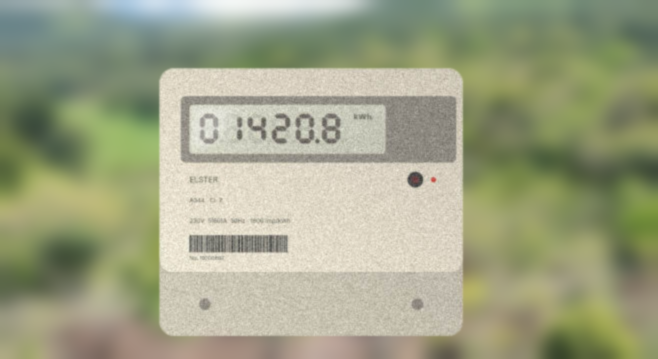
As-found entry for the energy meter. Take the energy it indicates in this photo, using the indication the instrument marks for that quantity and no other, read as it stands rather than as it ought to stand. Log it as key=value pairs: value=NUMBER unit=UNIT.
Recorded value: value=1420.8 unit=kWh
